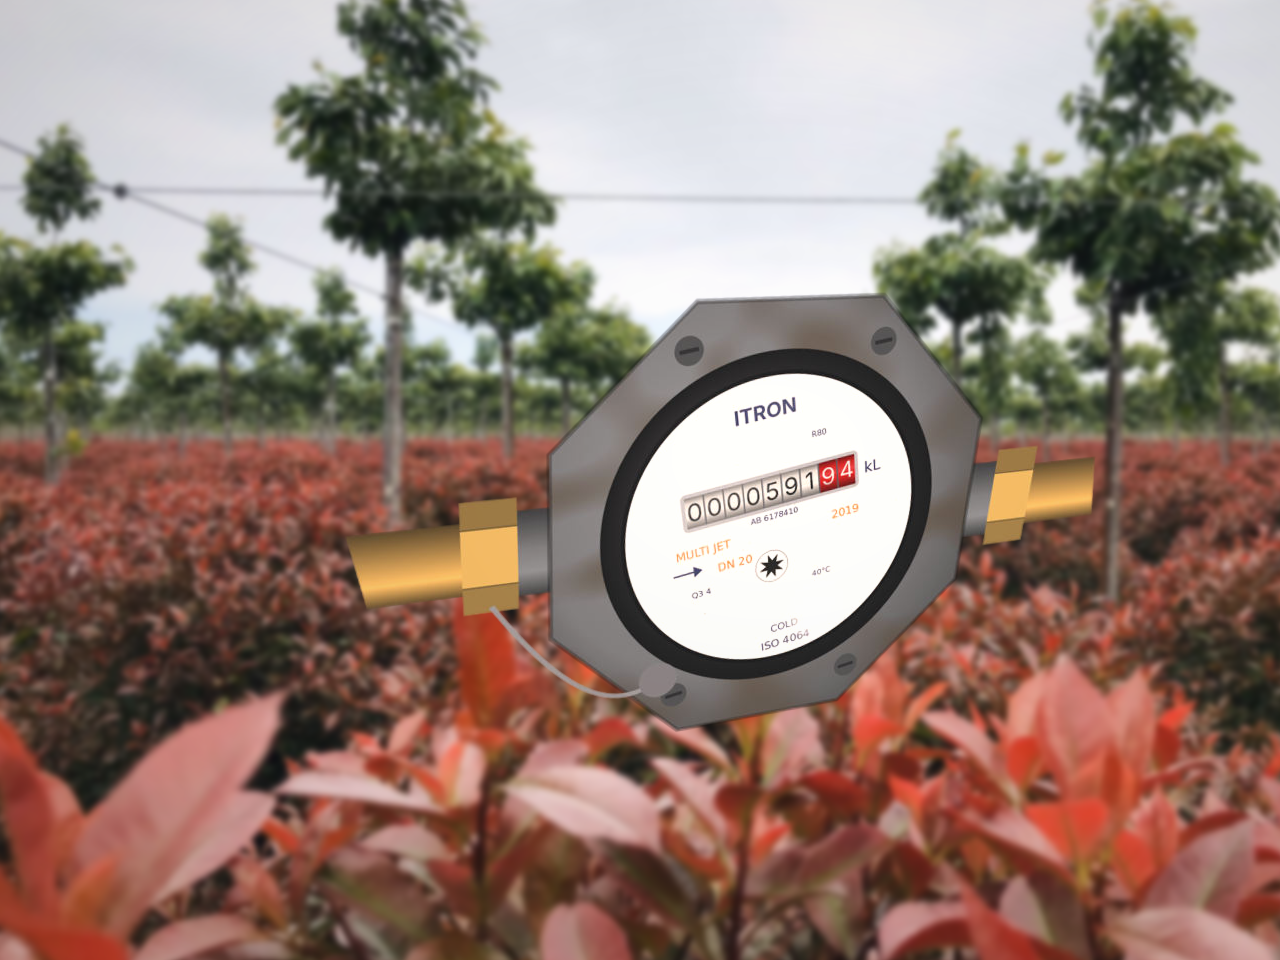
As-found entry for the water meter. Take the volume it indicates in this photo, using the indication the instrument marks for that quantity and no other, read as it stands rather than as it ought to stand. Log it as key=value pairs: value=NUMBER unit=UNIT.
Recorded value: value=591.94 unit=kL
